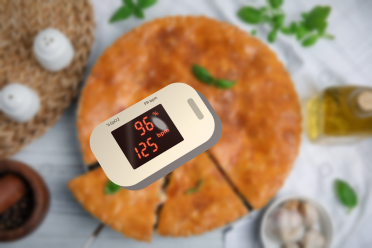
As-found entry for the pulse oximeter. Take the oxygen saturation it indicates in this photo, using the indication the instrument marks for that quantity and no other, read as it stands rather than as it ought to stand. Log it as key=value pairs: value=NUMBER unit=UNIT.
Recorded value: value=96 unit=%
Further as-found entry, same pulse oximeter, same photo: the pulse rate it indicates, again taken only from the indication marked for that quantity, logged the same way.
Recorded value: value=125 unit=bpm
